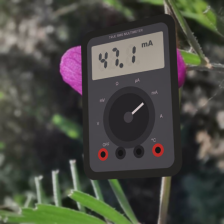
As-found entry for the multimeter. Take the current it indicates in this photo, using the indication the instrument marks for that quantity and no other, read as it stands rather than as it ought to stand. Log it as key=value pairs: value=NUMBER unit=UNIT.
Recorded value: value=47.1 unit=mA
